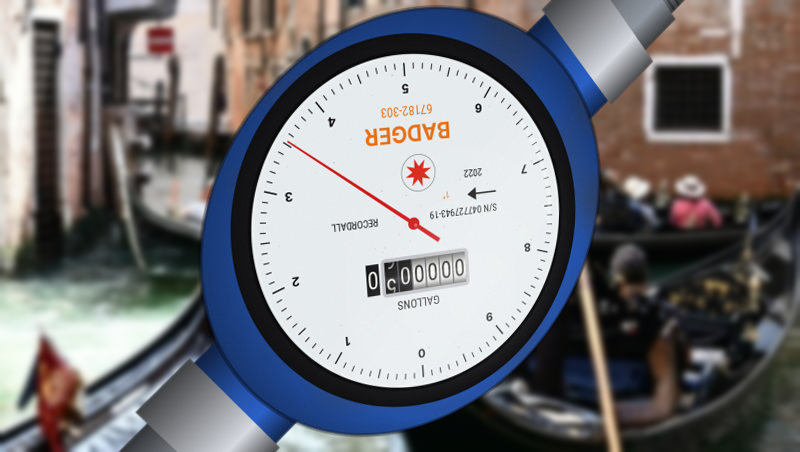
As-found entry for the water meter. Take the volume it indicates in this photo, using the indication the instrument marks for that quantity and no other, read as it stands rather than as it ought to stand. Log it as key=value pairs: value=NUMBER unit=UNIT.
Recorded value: value=53.5 unit=gal
